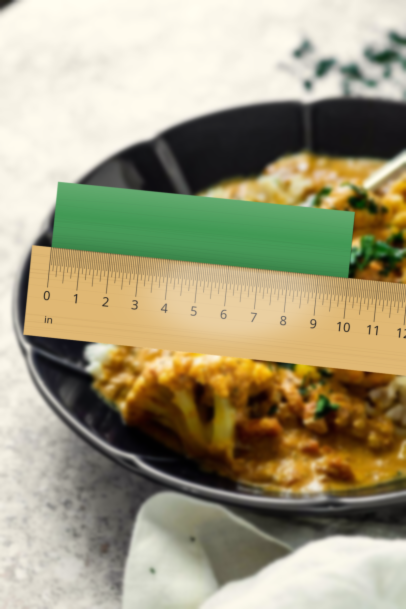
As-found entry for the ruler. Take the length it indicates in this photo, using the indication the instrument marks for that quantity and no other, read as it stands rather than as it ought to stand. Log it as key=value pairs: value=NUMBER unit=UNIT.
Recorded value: value=10 unit=in
